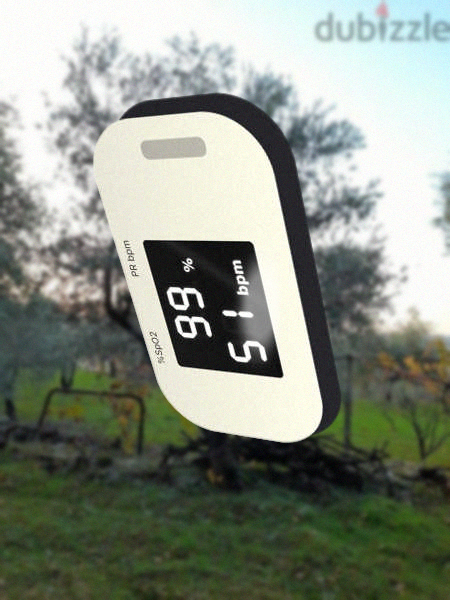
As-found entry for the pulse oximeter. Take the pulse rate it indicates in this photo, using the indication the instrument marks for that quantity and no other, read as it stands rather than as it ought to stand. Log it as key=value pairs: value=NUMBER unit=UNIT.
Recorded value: value=51 unit=bpm
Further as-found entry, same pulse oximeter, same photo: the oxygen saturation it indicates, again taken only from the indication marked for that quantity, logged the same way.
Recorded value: value=99 unit=%
